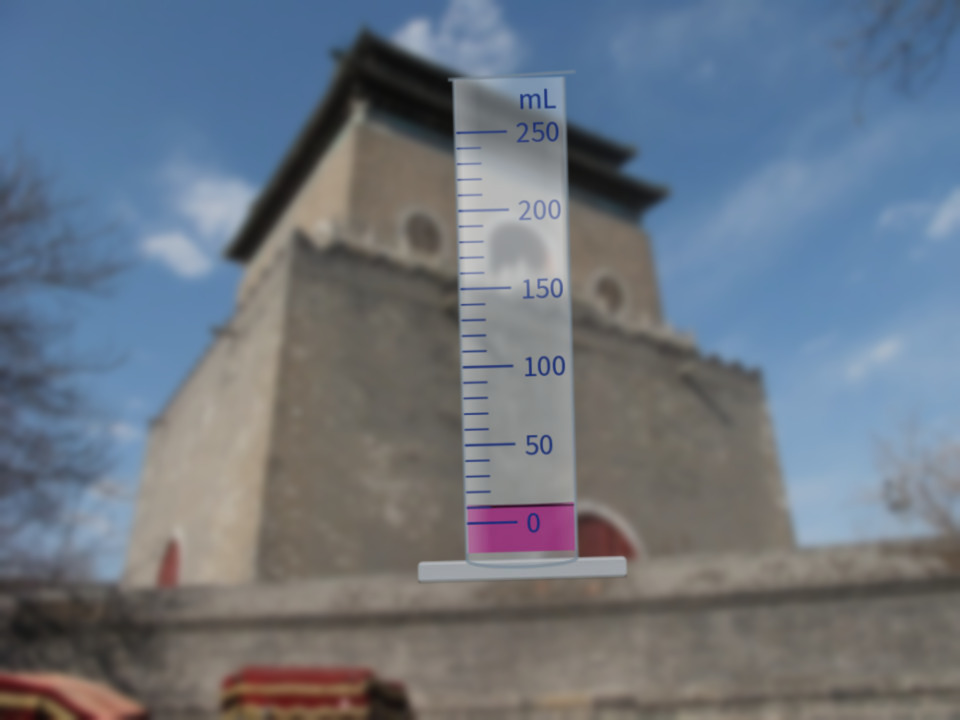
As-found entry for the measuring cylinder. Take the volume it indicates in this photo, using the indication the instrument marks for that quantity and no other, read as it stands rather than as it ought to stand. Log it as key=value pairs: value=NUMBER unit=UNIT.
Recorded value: value=10 unit=mL
